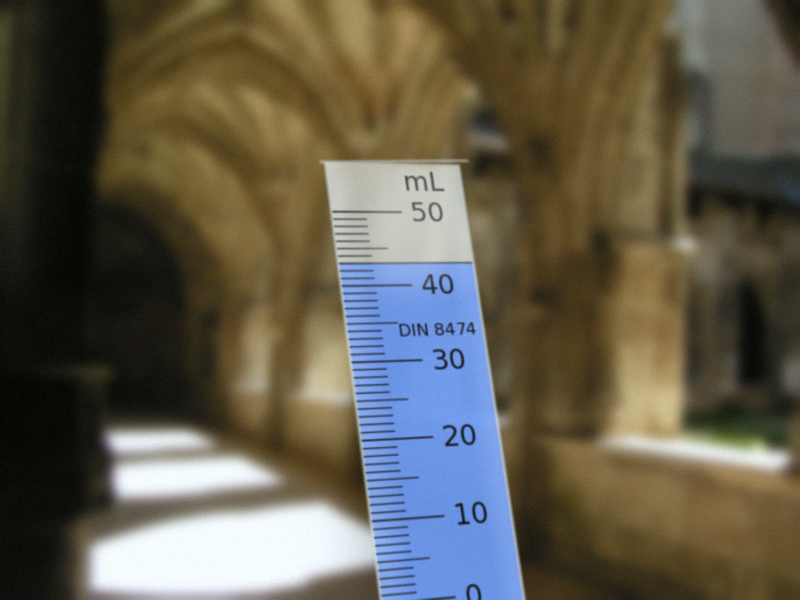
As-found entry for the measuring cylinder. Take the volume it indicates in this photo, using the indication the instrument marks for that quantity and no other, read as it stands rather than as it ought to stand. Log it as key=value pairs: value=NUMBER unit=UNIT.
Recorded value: value=43 unit=mL
